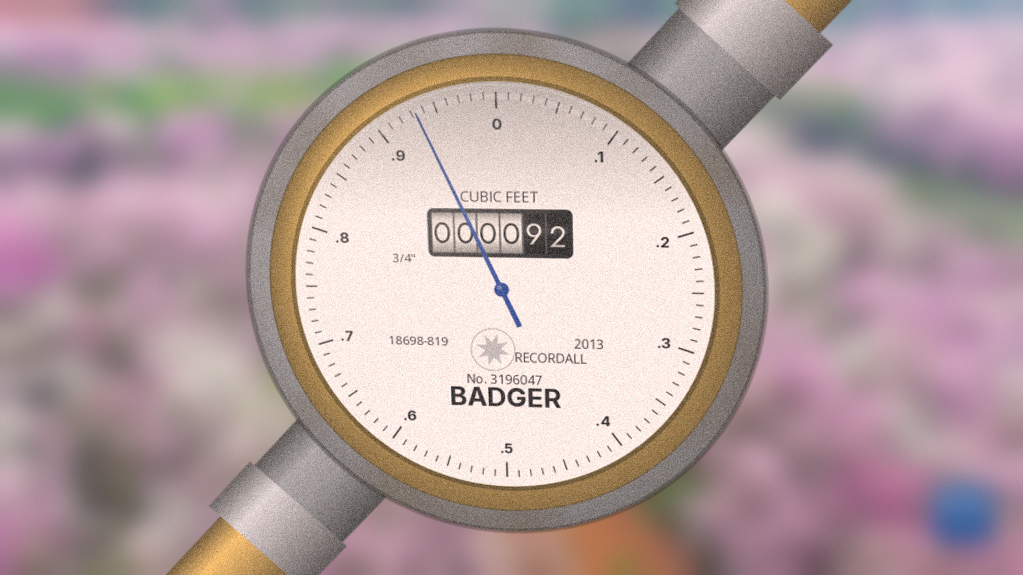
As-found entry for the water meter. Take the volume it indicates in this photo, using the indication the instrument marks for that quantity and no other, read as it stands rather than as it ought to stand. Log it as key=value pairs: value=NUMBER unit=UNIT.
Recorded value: value=91.93 unit=ft³
